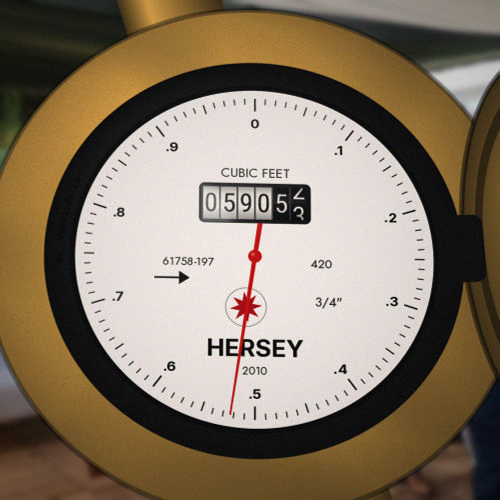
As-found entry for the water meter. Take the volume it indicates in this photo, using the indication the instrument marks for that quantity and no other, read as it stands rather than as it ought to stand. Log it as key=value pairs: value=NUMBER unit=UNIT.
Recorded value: value=59052.52 unit=ft³
